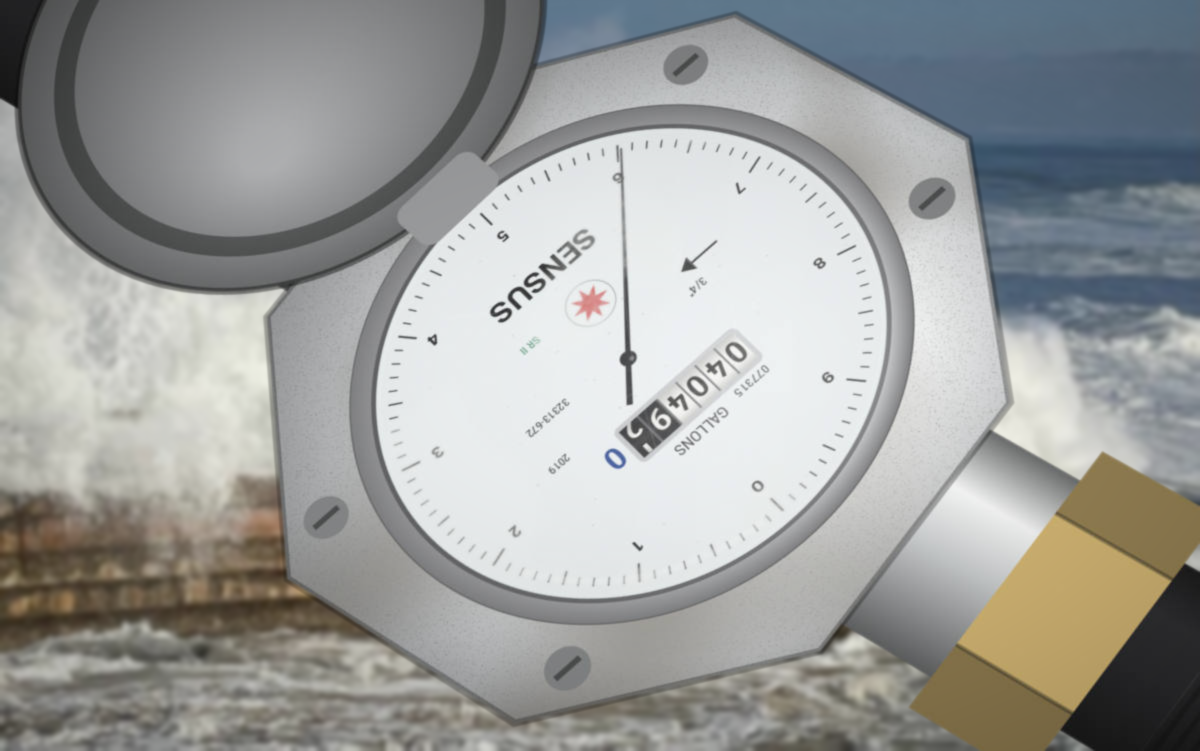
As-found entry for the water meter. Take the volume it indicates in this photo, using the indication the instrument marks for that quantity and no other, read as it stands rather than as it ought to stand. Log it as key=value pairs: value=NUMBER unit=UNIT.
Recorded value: value=404916.0 unit=gal
